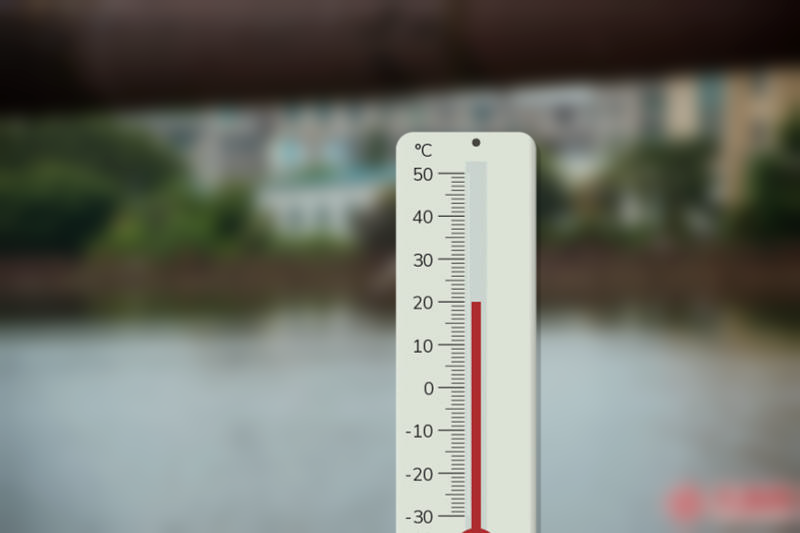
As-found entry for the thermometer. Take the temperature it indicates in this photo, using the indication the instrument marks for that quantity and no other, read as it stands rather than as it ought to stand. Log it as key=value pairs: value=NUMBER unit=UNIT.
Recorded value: value=20 unit=°C
